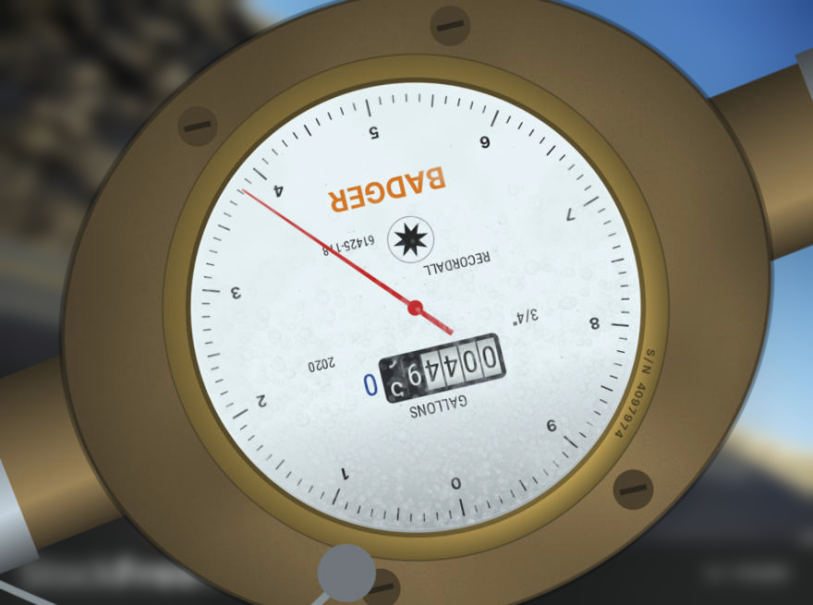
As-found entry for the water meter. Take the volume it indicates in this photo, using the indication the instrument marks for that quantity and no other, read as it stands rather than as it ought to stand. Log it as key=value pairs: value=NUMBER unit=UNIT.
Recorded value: value=44953.8 unit=gal
